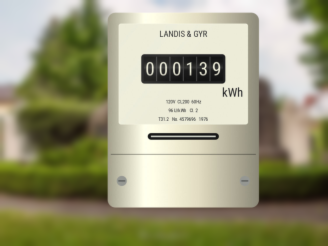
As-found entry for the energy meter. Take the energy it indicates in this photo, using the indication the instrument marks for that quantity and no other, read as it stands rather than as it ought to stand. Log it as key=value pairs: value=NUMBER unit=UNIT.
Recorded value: value=139 unit=kWh
